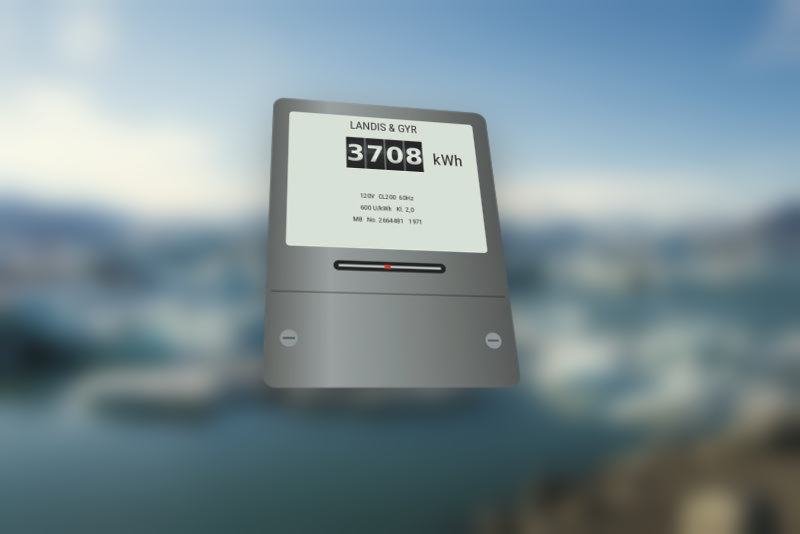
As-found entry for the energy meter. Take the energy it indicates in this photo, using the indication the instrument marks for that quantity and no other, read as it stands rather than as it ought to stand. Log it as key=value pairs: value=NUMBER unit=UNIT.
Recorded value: value=3708 unit=kWh
